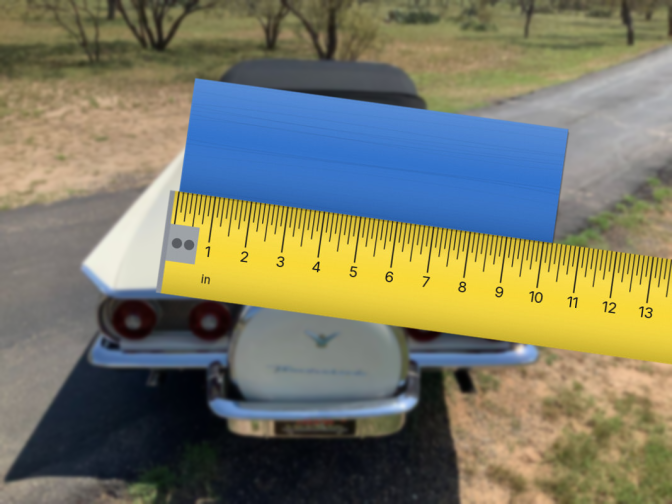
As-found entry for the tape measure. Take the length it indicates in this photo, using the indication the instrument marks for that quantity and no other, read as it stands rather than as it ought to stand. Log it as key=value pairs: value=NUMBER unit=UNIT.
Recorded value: value=10.25 unit=in
